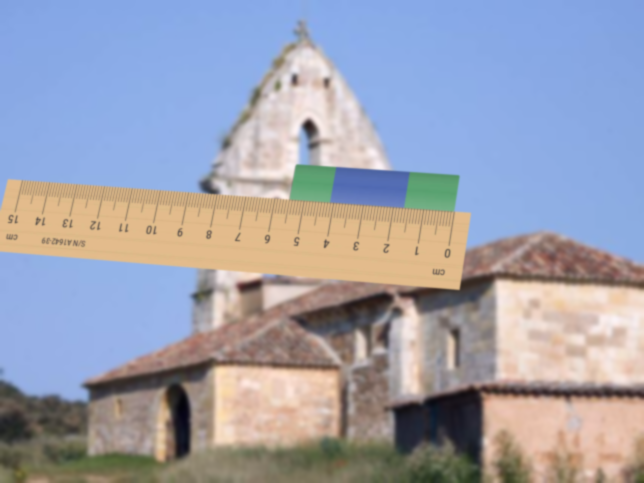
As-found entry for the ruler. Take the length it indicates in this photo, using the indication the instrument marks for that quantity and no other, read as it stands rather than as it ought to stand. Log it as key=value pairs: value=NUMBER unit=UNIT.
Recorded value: value=5.5 unit=cm
